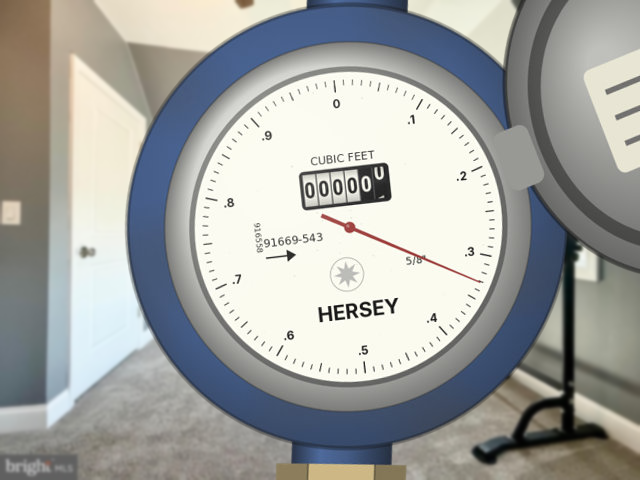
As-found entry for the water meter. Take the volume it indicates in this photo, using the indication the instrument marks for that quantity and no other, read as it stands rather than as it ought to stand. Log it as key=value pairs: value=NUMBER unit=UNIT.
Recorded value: value=0.33 unit=ft³
